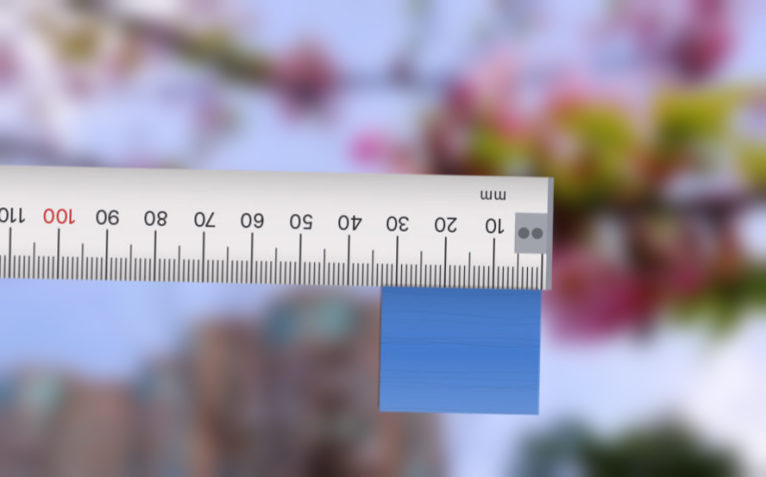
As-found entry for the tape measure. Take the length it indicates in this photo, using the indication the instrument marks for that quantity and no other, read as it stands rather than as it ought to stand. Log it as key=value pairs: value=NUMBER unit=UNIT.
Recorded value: value=33 unit=mm
